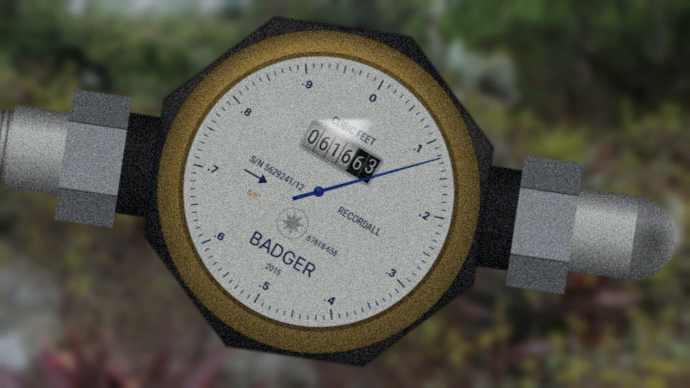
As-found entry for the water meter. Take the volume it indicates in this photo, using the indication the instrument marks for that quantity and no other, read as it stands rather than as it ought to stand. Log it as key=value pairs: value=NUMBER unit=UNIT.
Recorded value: value=61663.12 unit=ft³
